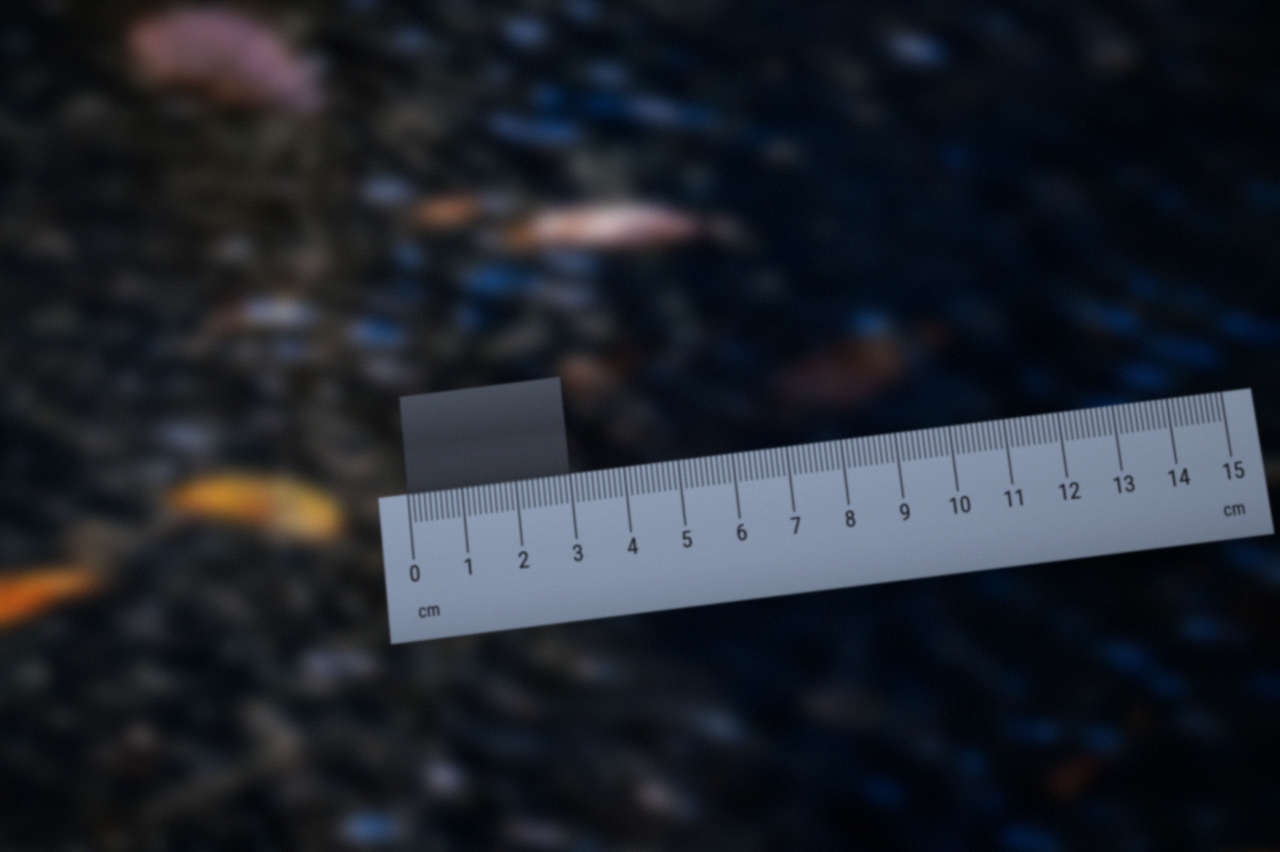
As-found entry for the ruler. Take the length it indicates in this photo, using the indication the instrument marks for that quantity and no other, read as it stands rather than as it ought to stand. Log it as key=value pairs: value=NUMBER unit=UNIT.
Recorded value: value=3 unit=cm
